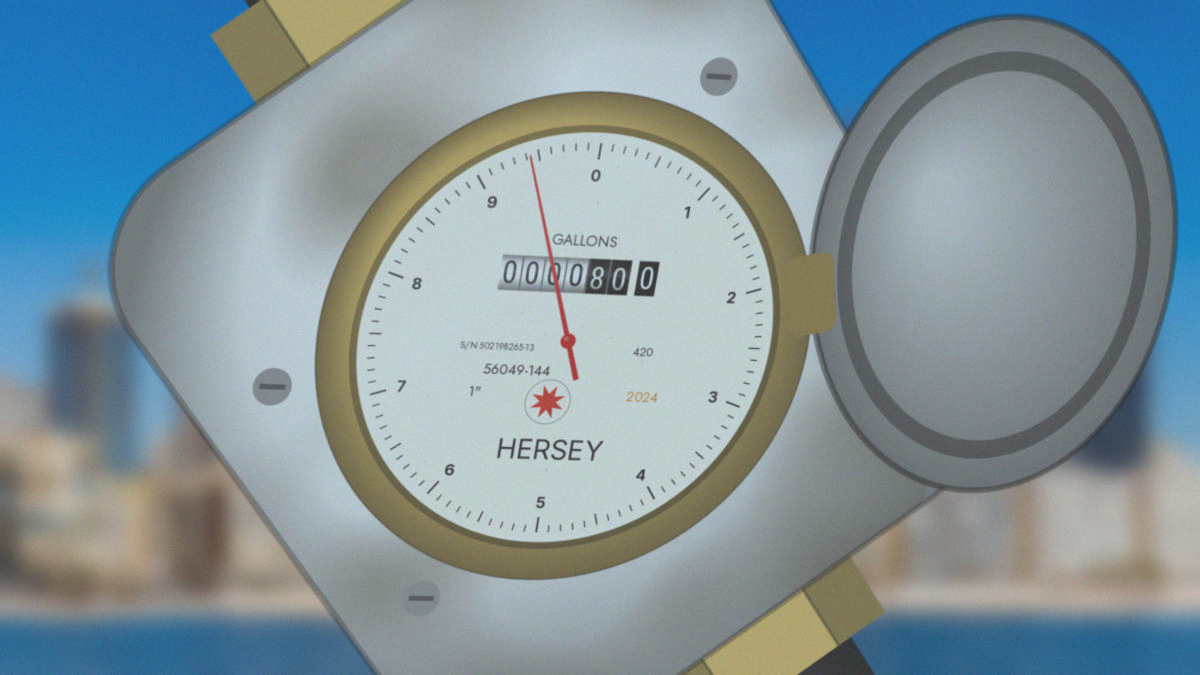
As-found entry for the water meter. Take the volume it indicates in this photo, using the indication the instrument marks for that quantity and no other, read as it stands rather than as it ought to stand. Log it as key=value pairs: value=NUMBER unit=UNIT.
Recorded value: value=799.4 unit=gal
